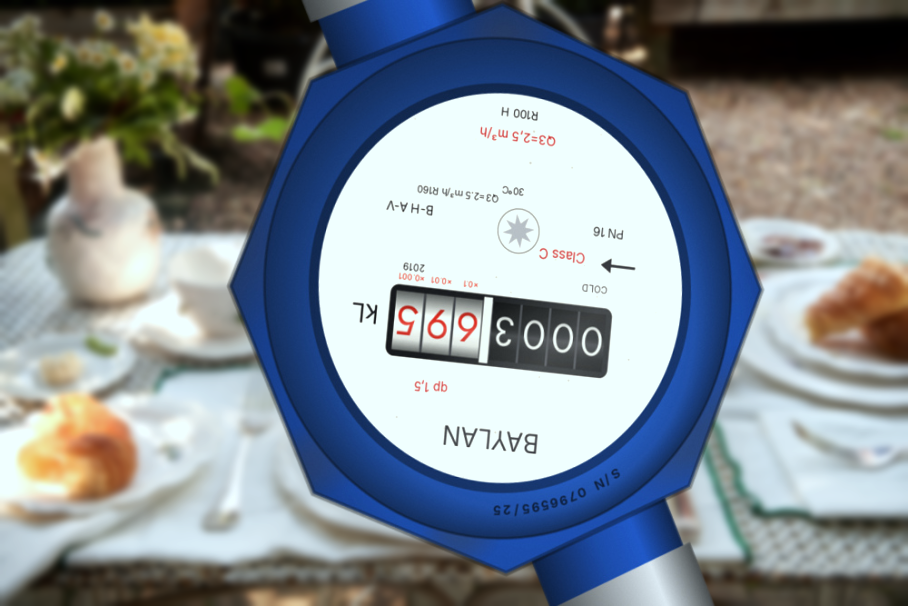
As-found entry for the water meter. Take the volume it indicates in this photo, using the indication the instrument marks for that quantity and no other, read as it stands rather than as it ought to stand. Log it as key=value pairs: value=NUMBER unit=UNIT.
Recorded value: value=3.695 unit=kL
